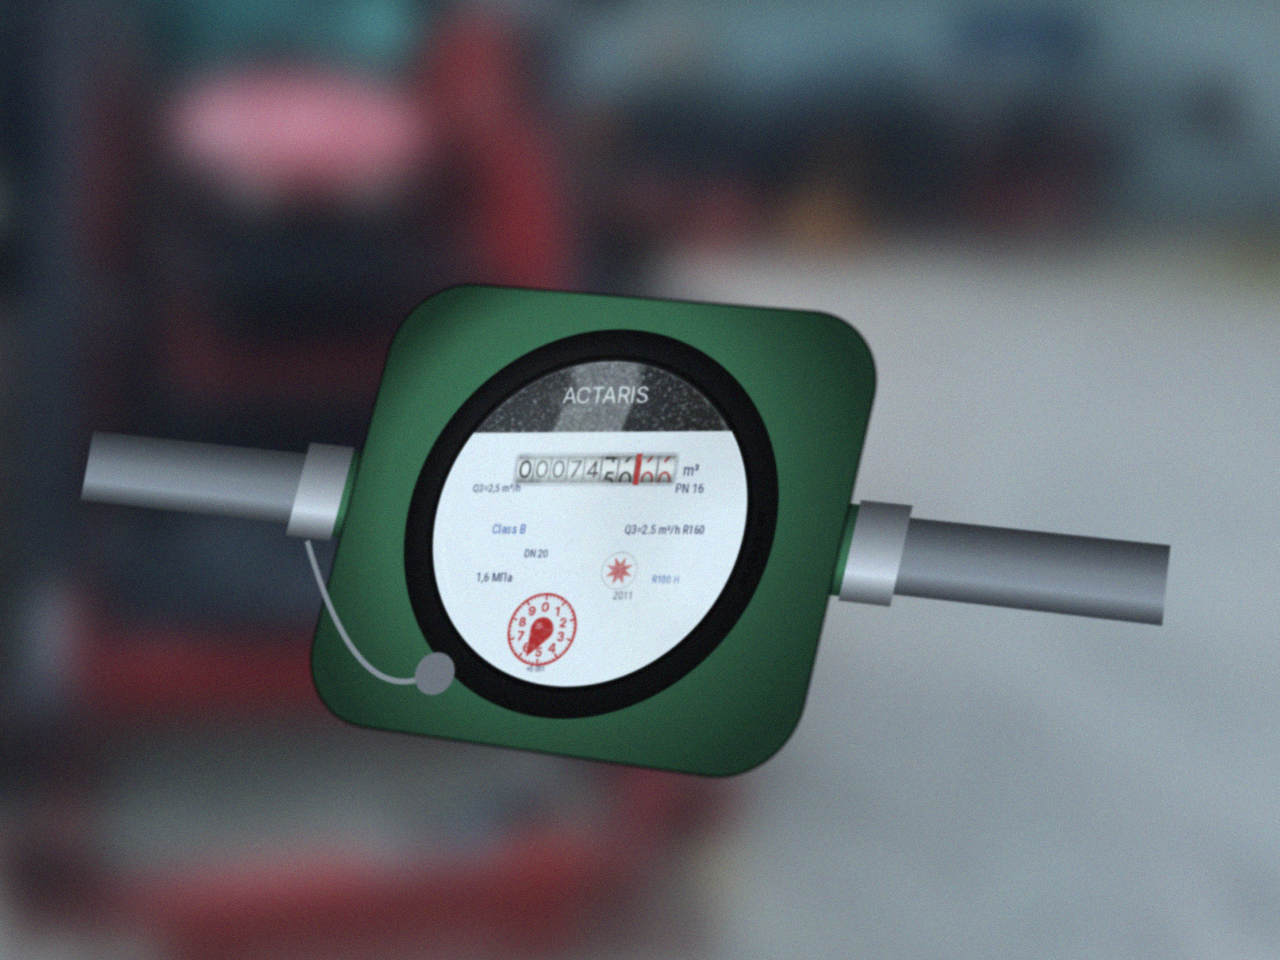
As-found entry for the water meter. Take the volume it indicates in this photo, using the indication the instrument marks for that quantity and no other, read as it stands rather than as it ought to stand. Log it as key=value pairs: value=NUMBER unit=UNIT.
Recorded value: value=7449.995 unit=m³
